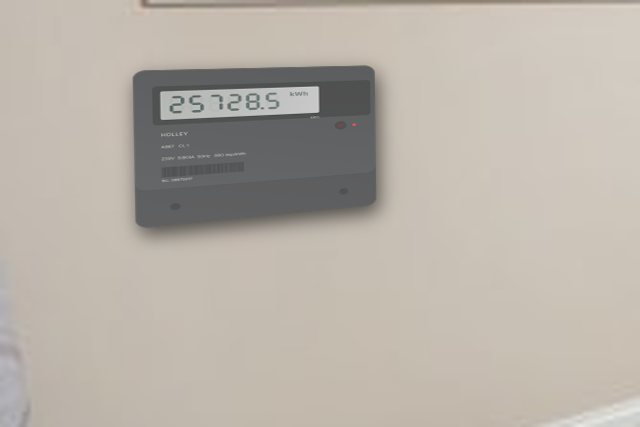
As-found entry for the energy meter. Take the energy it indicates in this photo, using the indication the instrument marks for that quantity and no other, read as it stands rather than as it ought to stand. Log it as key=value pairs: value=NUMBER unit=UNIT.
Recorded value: value=25728.5 unit=kWh
